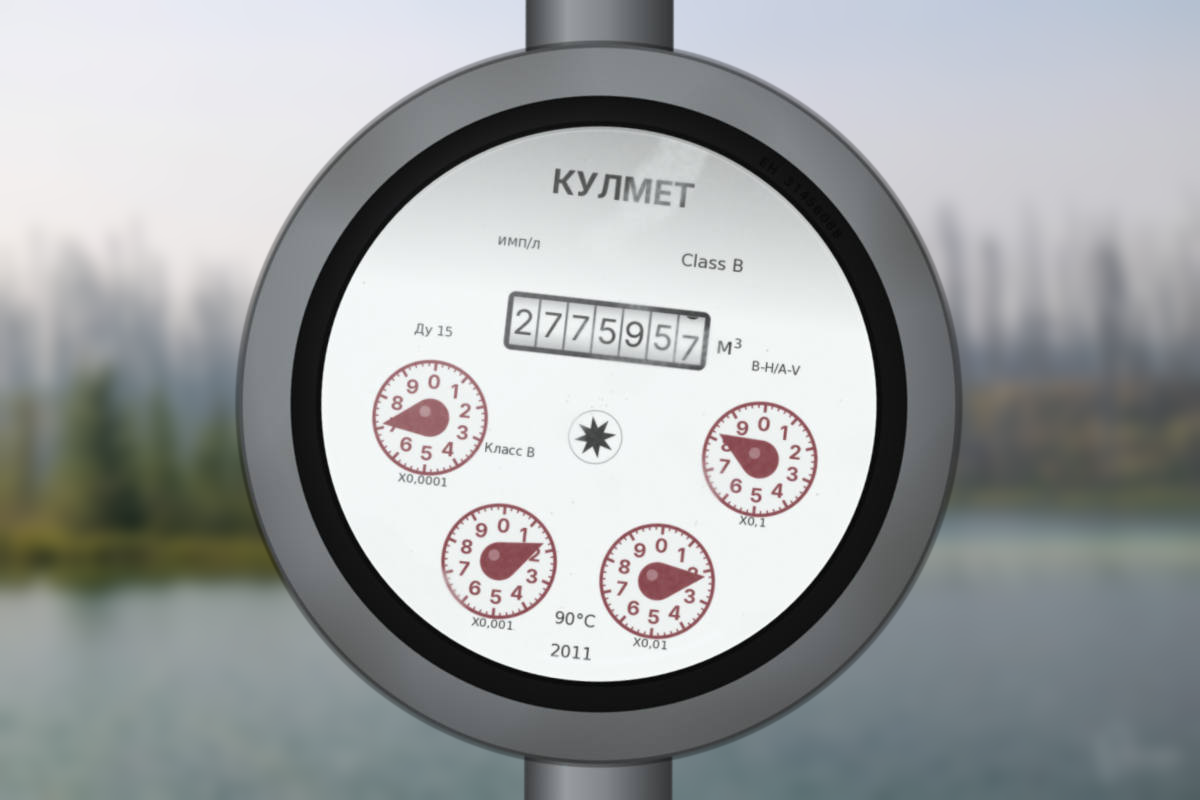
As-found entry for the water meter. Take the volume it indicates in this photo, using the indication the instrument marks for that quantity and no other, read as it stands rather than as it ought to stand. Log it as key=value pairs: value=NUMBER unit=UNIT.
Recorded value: value=2775956.8217 unit=m³
